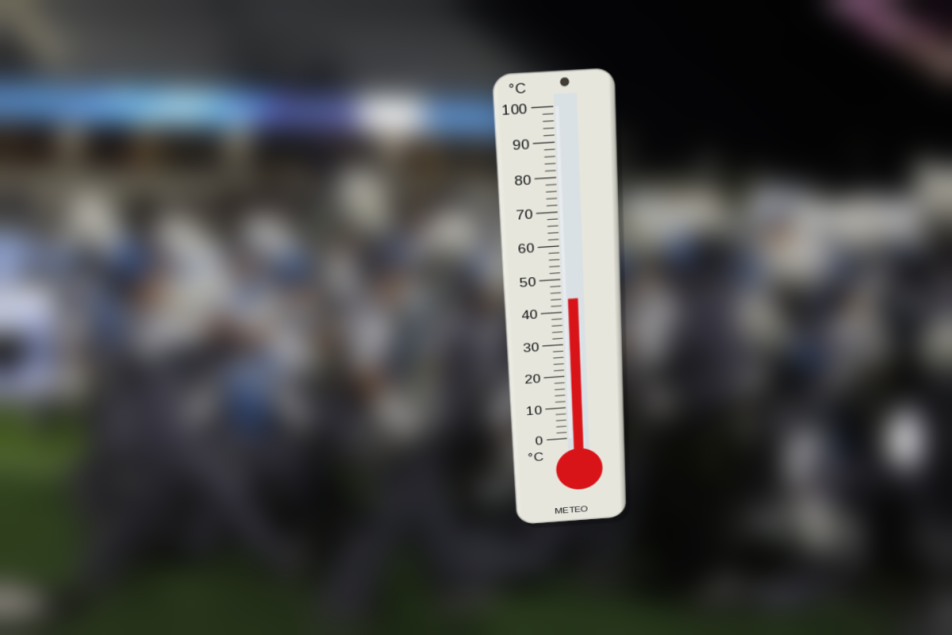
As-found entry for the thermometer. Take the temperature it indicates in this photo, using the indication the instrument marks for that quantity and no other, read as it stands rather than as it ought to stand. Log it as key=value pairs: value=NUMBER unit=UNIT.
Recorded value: value=44 unit=°C
